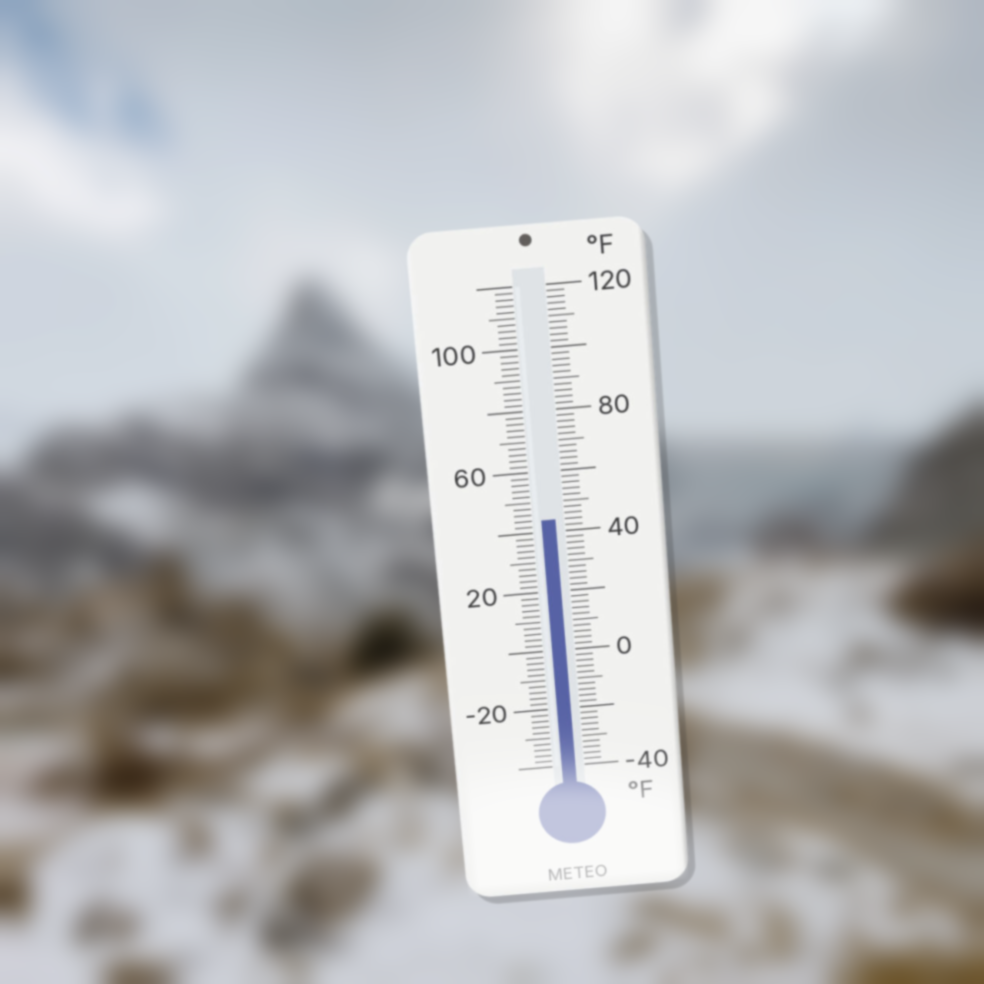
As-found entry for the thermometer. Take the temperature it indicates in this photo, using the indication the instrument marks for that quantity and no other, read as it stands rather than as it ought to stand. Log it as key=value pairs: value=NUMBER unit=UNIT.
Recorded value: value=44 unit=°F
